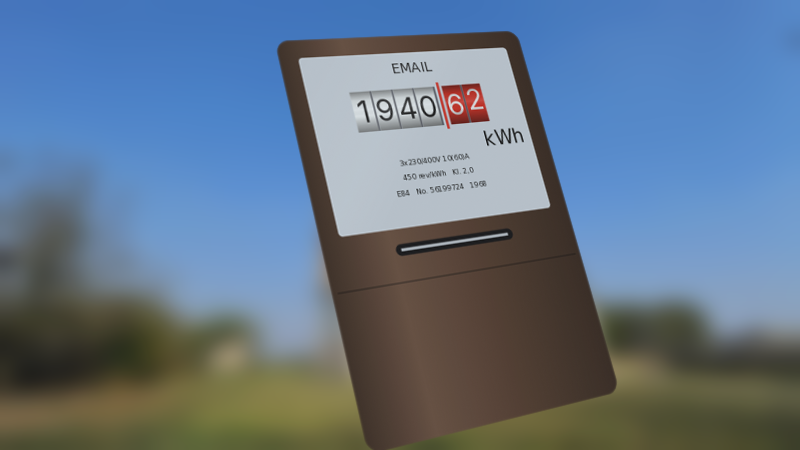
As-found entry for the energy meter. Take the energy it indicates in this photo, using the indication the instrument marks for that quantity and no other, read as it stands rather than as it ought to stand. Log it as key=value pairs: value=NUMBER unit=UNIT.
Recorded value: value=1940.62 unit=kWh
